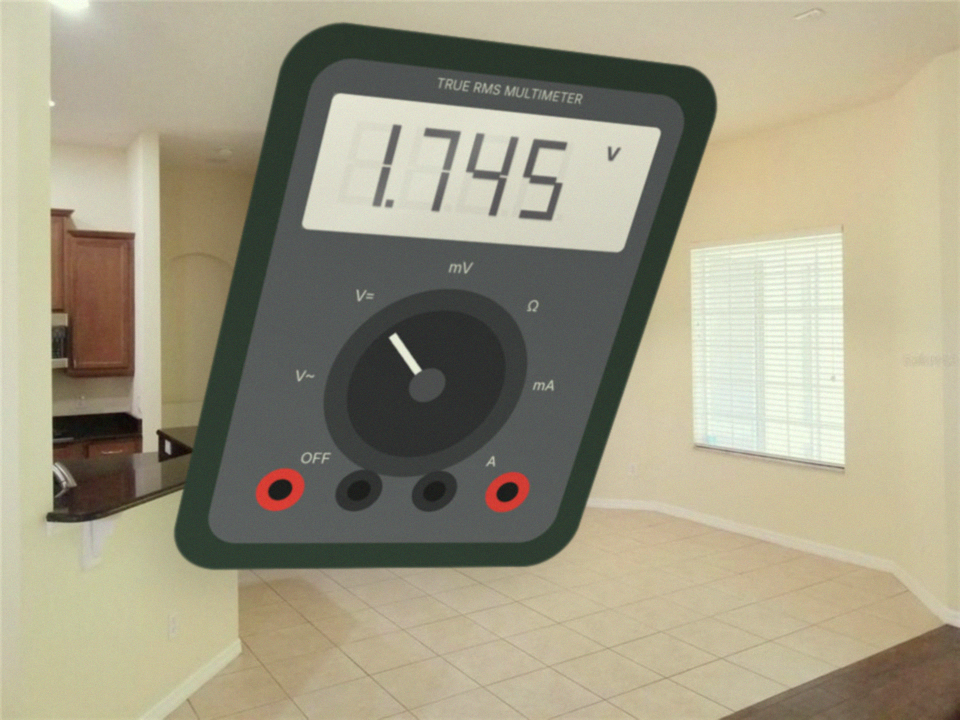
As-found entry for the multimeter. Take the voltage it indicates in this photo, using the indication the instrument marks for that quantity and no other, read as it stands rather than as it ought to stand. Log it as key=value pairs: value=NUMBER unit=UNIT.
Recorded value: value=1.745 unit=V
